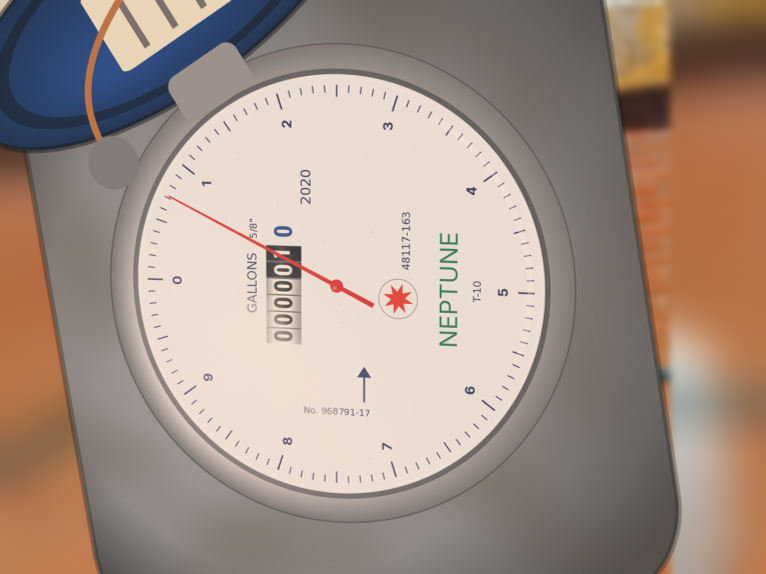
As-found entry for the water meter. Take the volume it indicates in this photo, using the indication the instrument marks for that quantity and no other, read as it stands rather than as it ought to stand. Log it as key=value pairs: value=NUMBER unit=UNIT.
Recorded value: value=10.7 unit=gal
